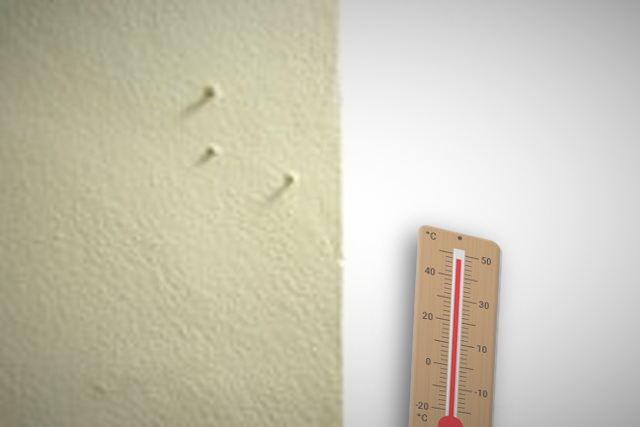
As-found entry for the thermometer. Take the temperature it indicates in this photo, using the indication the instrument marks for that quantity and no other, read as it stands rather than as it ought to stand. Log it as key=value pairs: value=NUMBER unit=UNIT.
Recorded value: value=48 unit=°C
